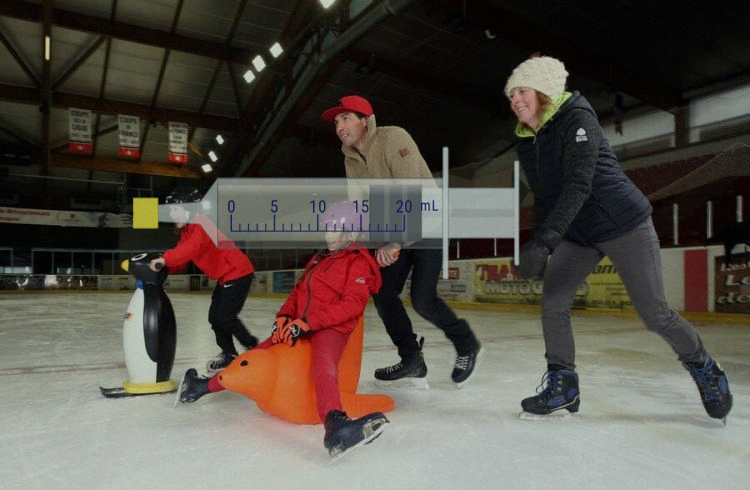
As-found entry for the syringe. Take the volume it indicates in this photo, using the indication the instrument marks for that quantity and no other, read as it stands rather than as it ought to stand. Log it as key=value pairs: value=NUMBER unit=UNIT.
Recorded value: value=16 unit=mL
